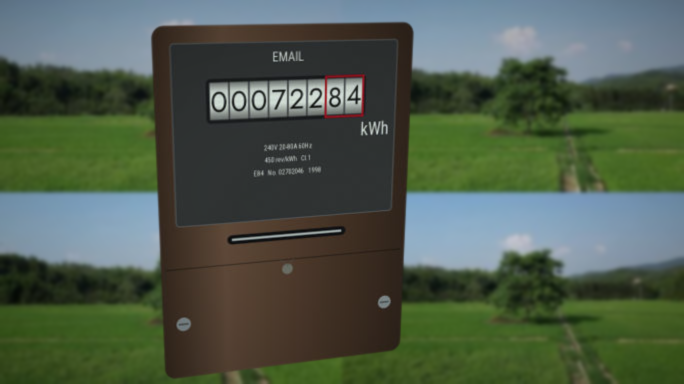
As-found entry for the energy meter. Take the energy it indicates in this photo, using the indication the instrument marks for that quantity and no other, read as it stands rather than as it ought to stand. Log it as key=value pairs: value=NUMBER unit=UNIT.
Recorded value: value=722.84 unit=kWh
